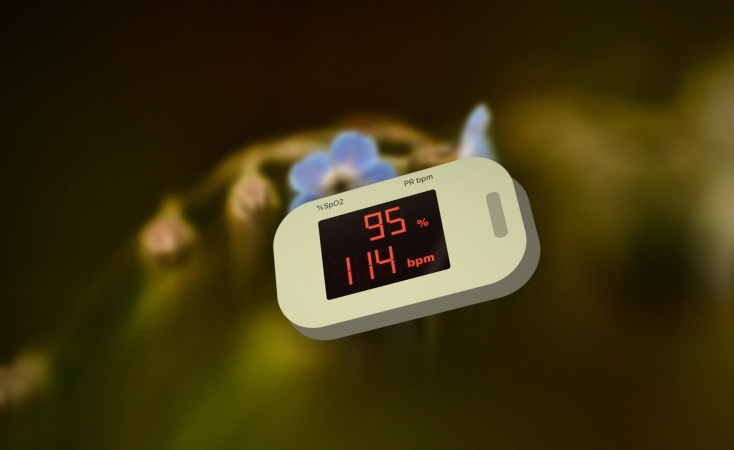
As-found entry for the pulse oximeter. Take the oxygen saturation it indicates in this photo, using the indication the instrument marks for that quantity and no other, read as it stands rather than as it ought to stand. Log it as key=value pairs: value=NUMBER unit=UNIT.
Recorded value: value=95 unit=%
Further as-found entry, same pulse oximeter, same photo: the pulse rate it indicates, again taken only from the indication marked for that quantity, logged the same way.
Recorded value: value=114 unit=bpm
